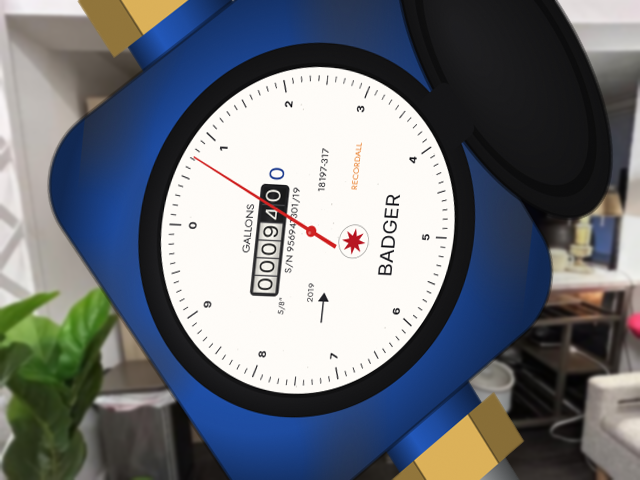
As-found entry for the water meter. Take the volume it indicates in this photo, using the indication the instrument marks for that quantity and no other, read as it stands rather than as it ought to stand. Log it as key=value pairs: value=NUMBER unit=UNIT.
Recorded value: value=9400.7 unit=gal
